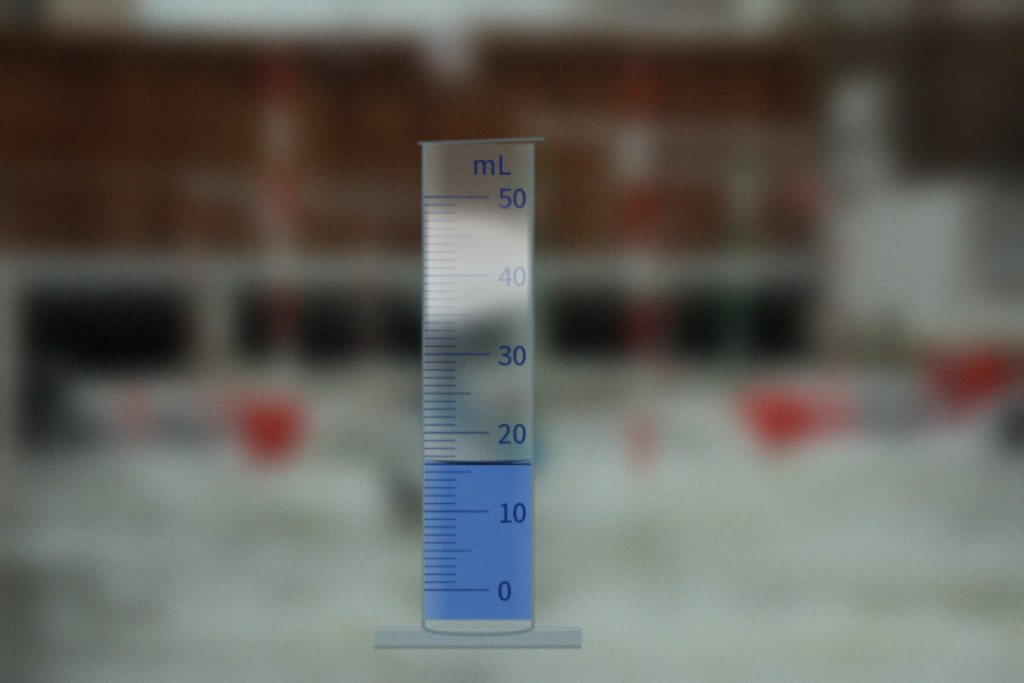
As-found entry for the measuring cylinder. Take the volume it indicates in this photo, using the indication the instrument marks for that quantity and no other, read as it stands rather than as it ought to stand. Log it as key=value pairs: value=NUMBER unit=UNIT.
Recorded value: value=16 unit=mL
